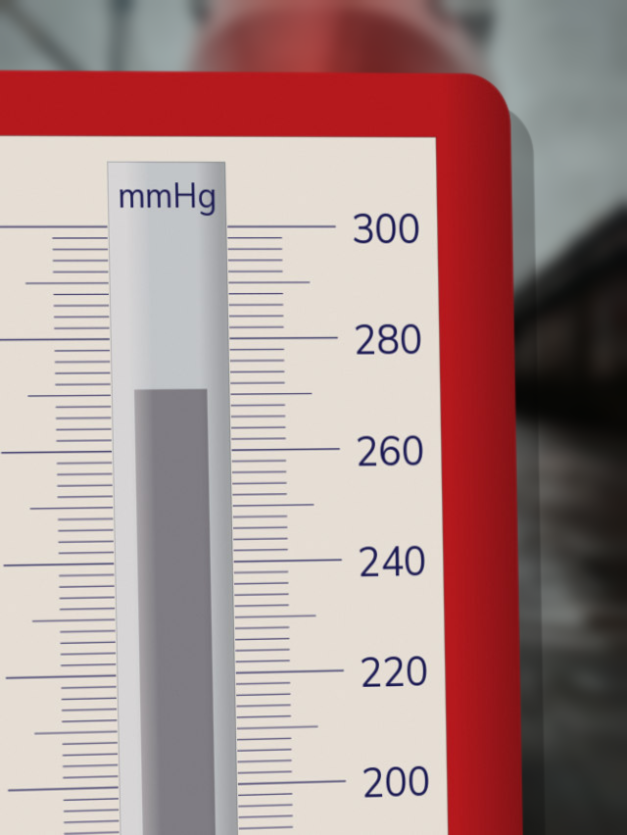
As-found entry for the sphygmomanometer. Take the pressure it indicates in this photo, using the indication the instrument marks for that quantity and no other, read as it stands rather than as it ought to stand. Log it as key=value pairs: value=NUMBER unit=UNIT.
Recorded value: value=271 unit=mmHg
